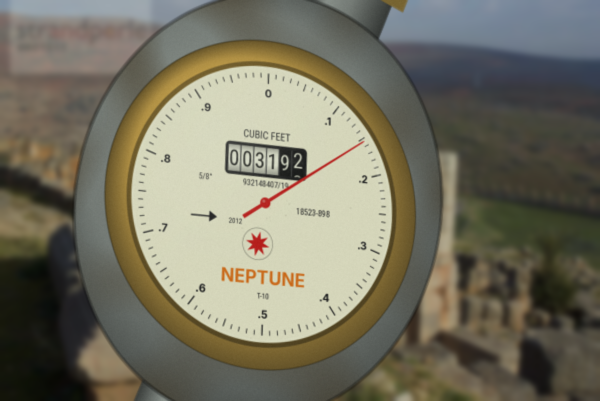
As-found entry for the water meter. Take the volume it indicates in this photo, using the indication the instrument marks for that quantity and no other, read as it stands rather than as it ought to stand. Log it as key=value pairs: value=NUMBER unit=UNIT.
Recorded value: value=3192.15 unit=ft³
